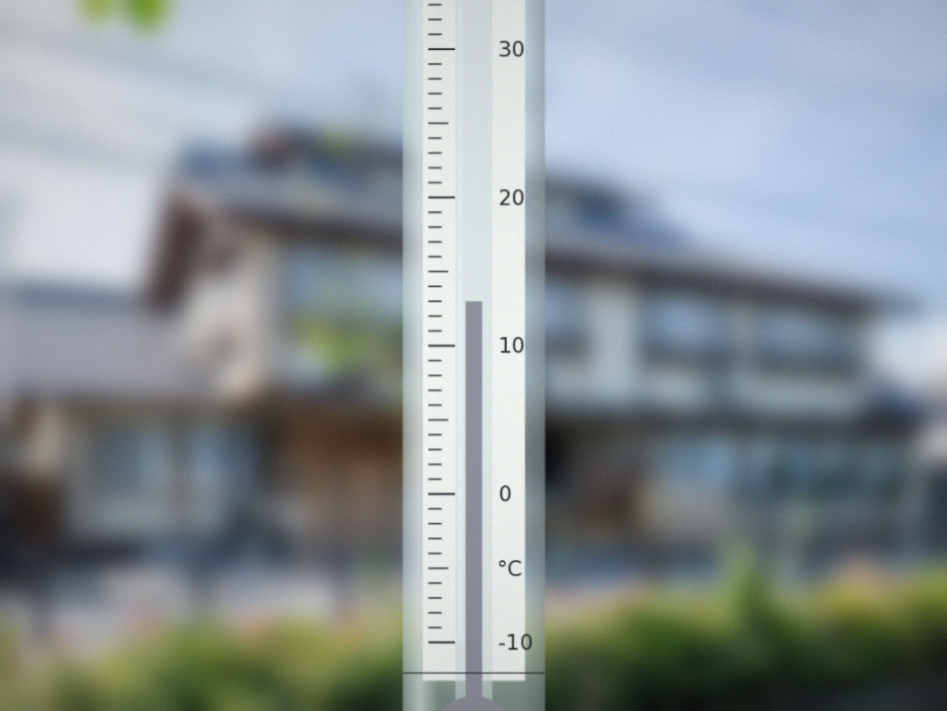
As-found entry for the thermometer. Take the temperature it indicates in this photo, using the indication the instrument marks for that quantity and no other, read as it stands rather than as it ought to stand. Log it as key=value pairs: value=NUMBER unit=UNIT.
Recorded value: value=13 unit=°C
